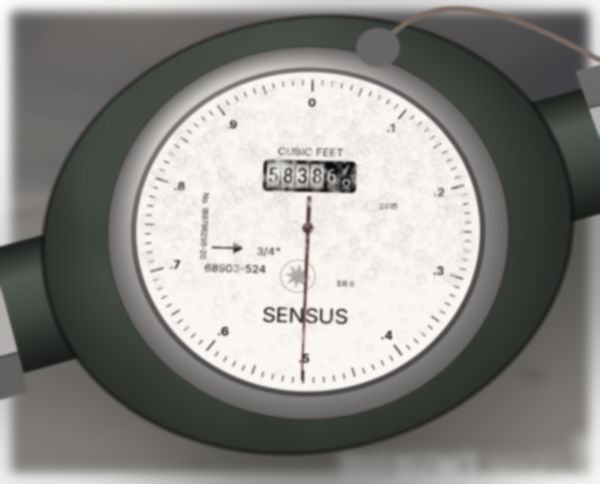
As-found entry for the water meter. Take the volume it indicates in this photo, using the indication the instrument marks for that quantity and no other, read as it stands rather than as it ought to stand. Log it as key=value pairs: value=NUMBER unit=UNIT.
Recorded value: value=583867.50 unit=ft³
